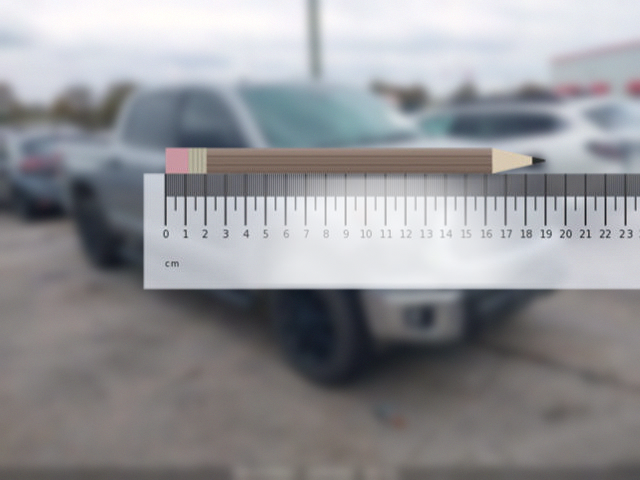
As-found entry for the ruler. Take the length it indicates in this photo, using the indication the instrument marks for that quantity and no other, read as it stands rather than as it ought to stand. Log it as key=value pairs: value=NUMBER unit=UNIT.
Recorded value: value=19 unit=cm
